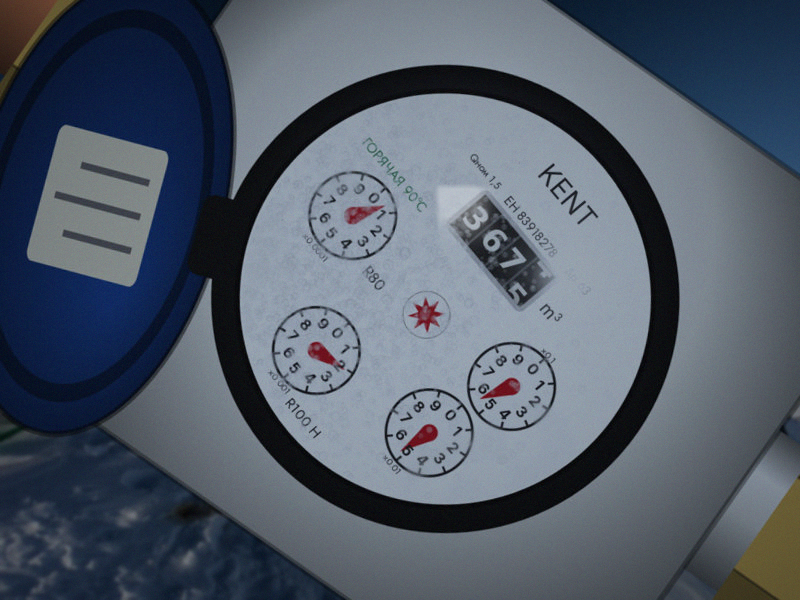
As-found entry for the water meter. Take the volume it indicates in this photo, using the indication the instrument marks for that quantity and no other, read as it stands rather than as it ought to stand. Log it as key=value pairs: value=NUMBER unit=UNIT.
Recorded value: value=3674.5520 unit=m³
